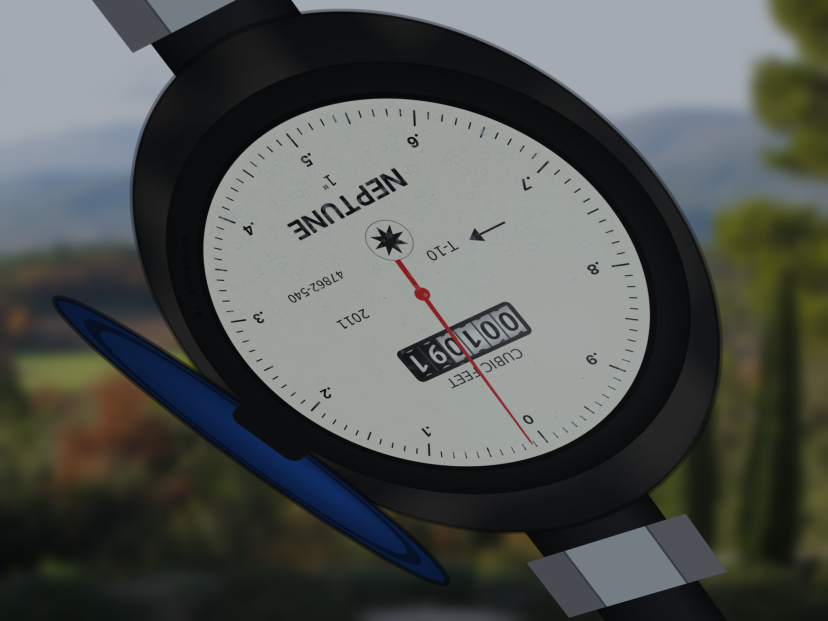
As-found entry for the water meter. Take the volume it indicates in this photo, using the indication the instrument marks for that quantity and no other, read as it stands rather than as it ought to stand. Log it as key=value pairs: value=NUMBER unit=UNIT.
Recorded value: value=1091.01 unit=ft³
